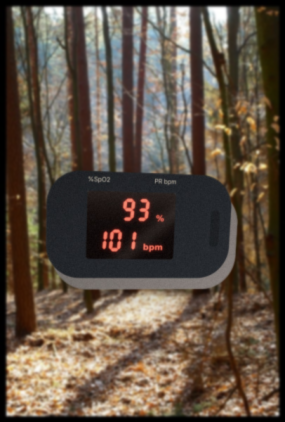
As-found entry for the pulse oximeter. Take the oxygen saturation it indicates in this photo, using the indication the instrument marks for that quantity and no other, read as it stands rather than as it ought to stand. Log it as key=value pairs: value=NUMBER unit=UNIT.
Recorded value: value=93 unit=%
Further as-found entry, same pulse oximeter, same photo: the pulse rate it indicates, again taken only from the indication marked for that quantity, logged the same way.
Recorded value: value=101 unit=bpm
